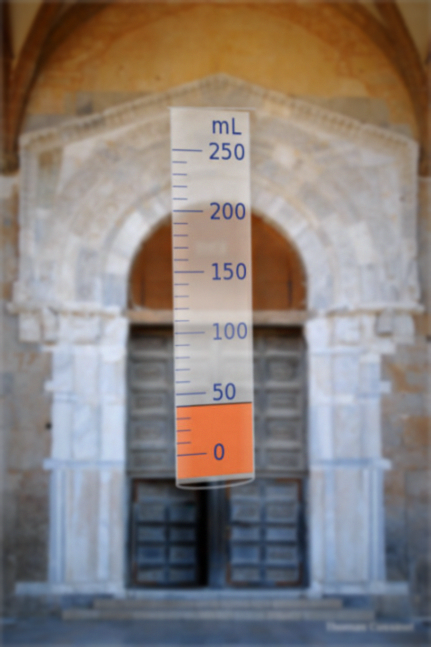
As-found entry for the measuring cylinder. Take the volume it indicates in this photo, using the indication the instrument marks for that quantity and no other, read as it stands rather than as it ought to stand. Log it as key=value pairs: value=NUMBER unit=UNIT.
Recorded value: value=40 unit=mL
